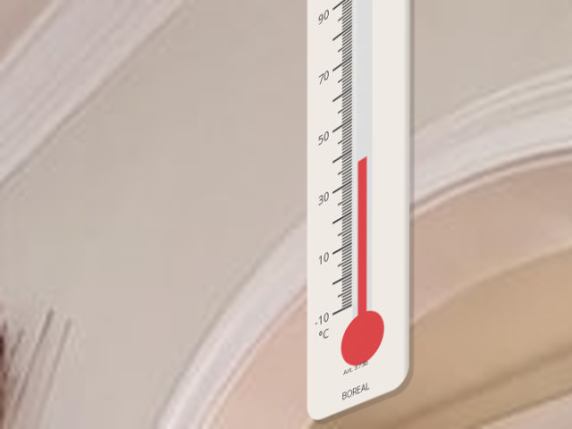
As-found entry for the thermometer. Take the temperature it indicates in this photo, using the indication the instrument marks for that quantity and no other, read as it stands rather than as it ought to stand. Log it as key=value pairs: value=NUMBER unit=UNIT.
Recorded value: value=35 unit=°C
